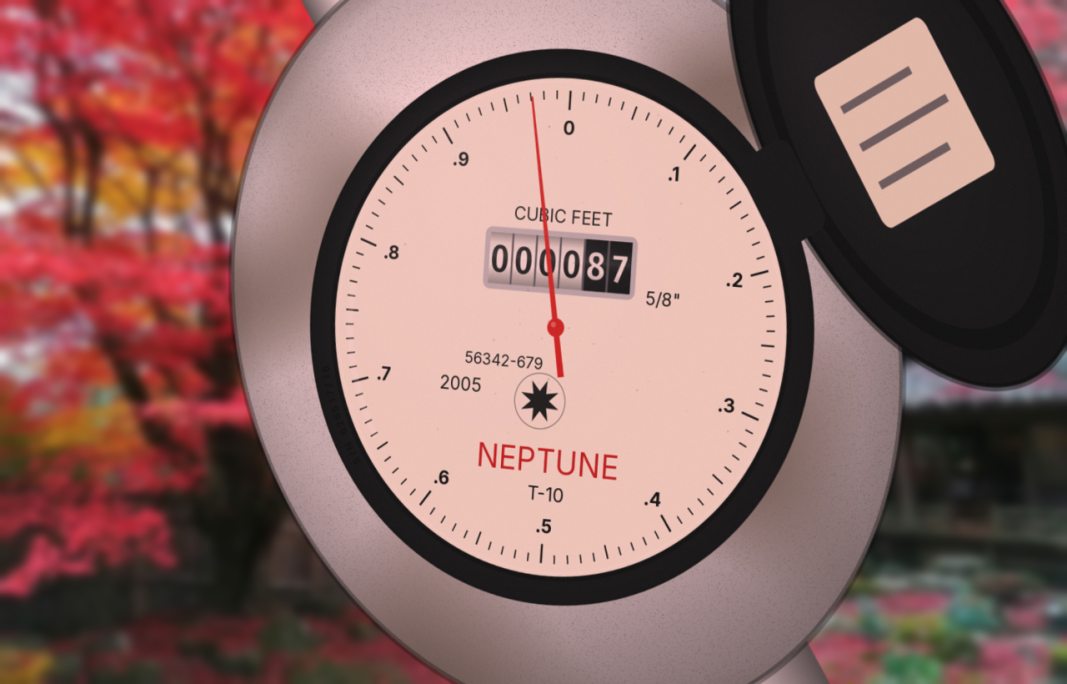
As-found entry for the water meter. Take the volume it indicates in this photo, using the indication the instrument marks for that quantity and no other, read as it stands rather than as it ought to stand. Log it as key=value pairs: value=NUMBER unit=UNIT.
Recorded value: value=86.97 unit=ft³
